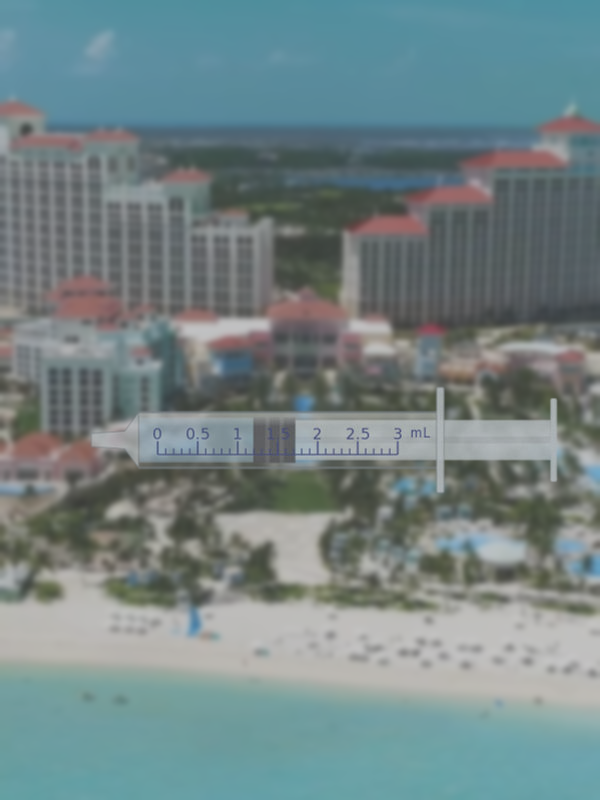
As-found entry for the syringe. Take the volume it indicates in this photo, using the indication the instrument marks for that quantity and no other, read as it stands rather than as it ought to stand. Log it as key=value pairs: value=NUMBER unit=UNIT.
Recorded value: value=1.2 unit=mL
